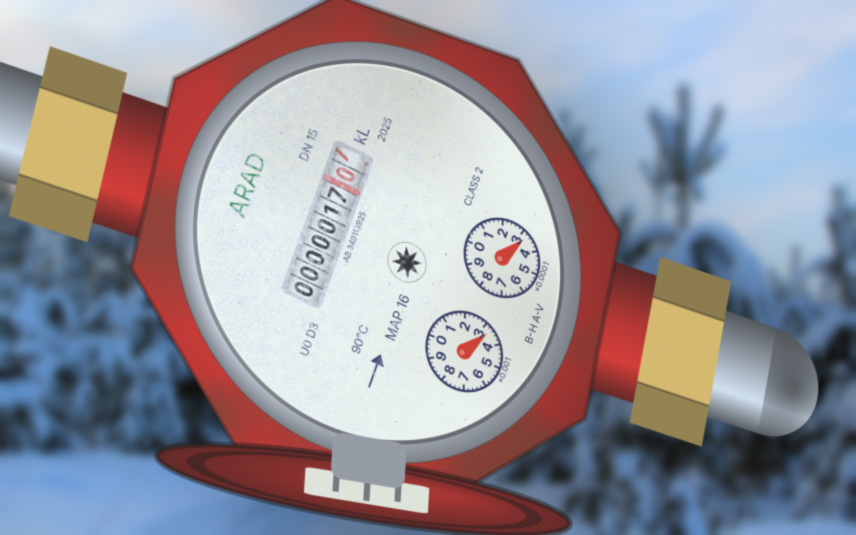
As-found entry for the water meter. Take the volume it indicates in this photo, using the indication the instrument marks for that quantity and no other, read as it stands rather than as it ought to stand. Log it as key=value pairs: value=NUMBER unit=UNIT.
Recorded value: value=17.0733 unit=kL
